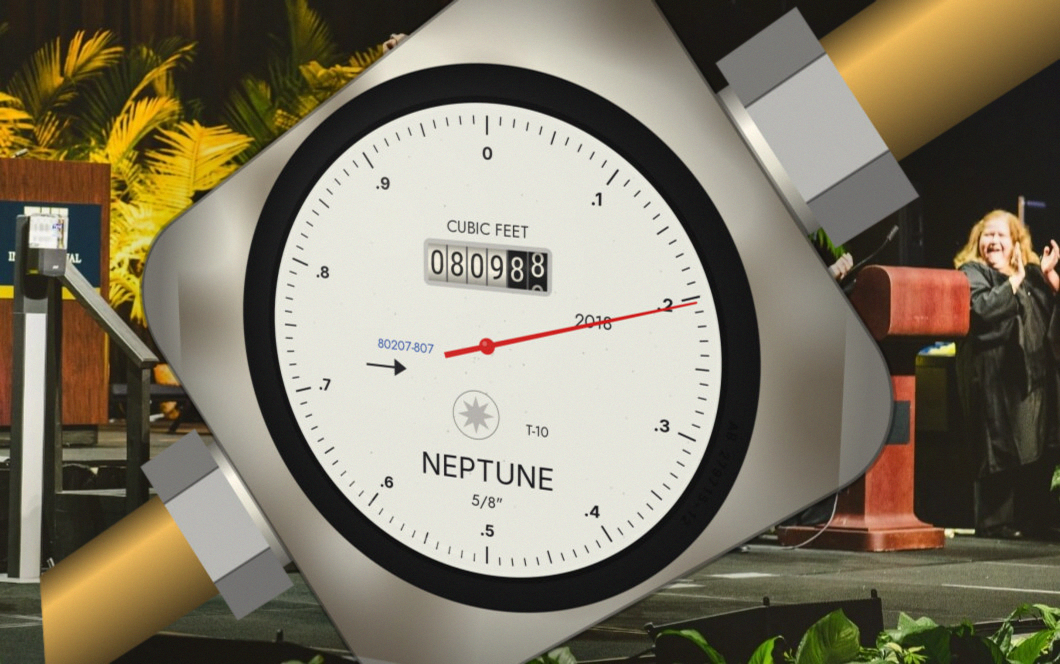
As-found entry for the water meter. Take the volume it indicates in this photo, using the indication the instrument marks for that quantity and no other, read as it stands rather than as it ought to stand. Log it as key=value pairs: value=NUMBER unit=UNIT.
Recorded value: value=80988.20 unit=ft³
